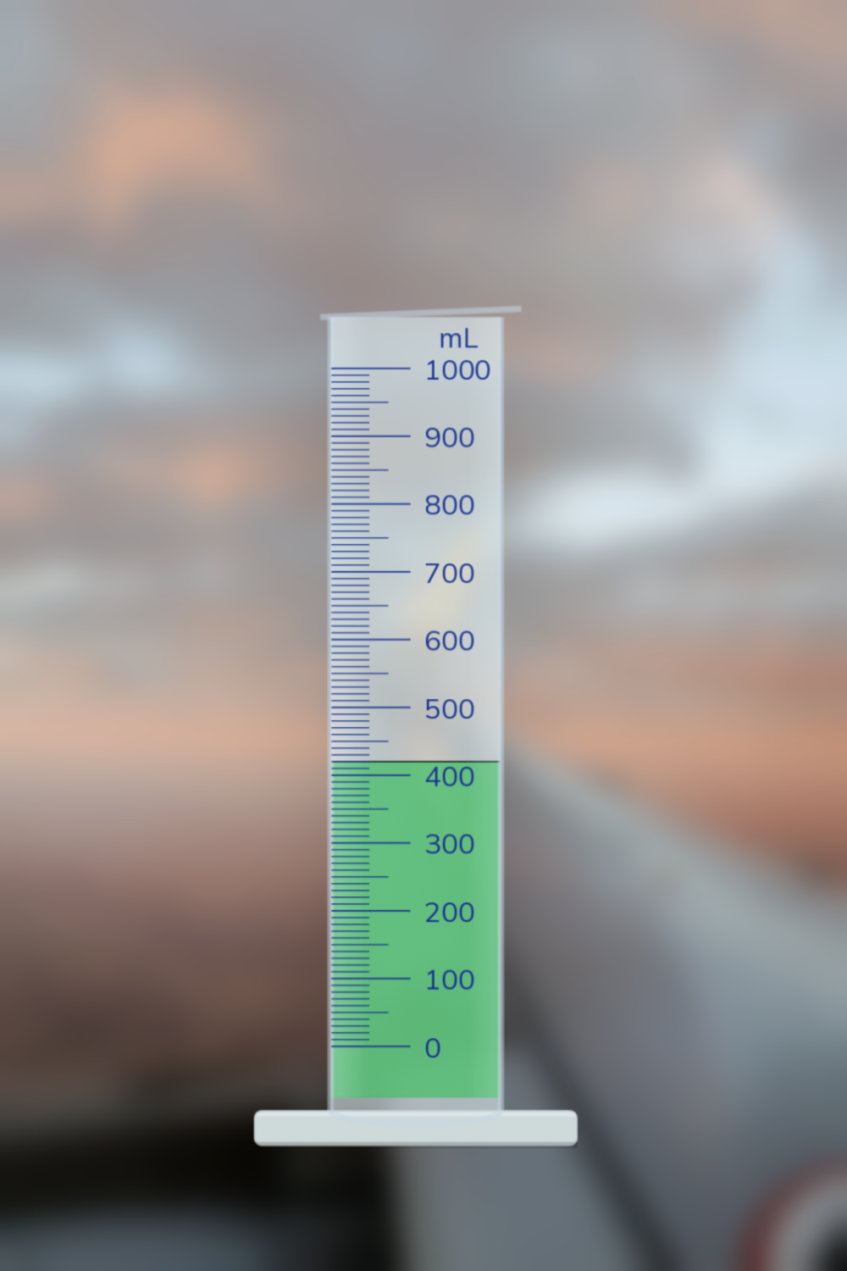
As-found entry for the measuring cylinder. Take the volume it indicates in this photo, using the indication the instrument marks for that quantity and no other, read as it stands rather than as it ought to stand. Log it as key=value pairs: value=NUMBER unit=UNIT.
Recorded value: value=420 unit=mL
